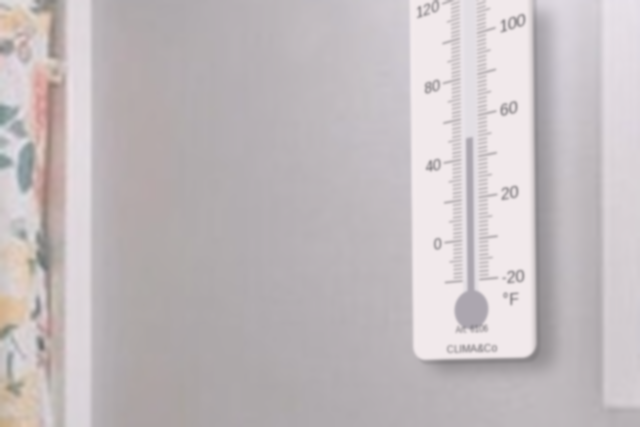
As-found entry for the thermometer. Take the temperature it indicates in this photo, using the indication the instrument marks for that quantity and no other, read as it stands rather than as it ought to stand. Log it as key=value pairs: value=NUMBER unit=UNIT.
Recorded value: value=50 unit=°F
